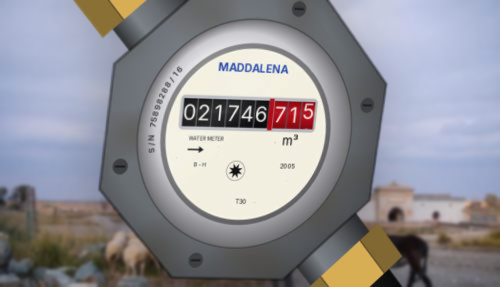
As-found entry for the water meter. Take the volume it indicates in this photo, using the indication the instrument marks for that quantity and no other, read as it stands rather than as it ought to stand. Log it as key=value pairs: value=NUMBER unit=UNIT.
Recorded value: value=21746.715 unit=m³
